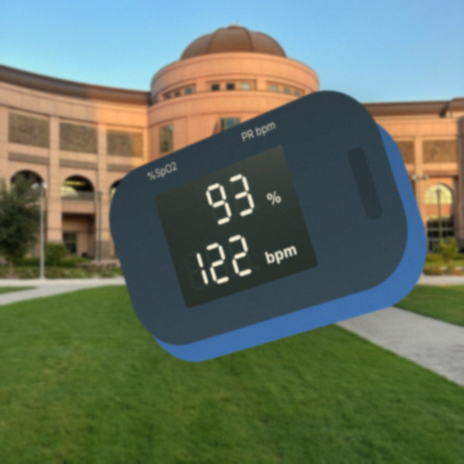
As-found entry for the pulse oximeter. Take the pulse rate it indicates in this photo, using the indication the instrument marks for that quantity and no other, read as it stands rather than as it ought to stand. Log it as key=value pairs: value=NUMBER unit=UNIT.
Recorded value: value=122 unit=bpm
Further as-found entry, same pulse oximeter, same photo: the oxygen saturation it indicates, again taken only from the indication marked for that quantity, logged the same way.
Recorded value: value=93 unit=%
